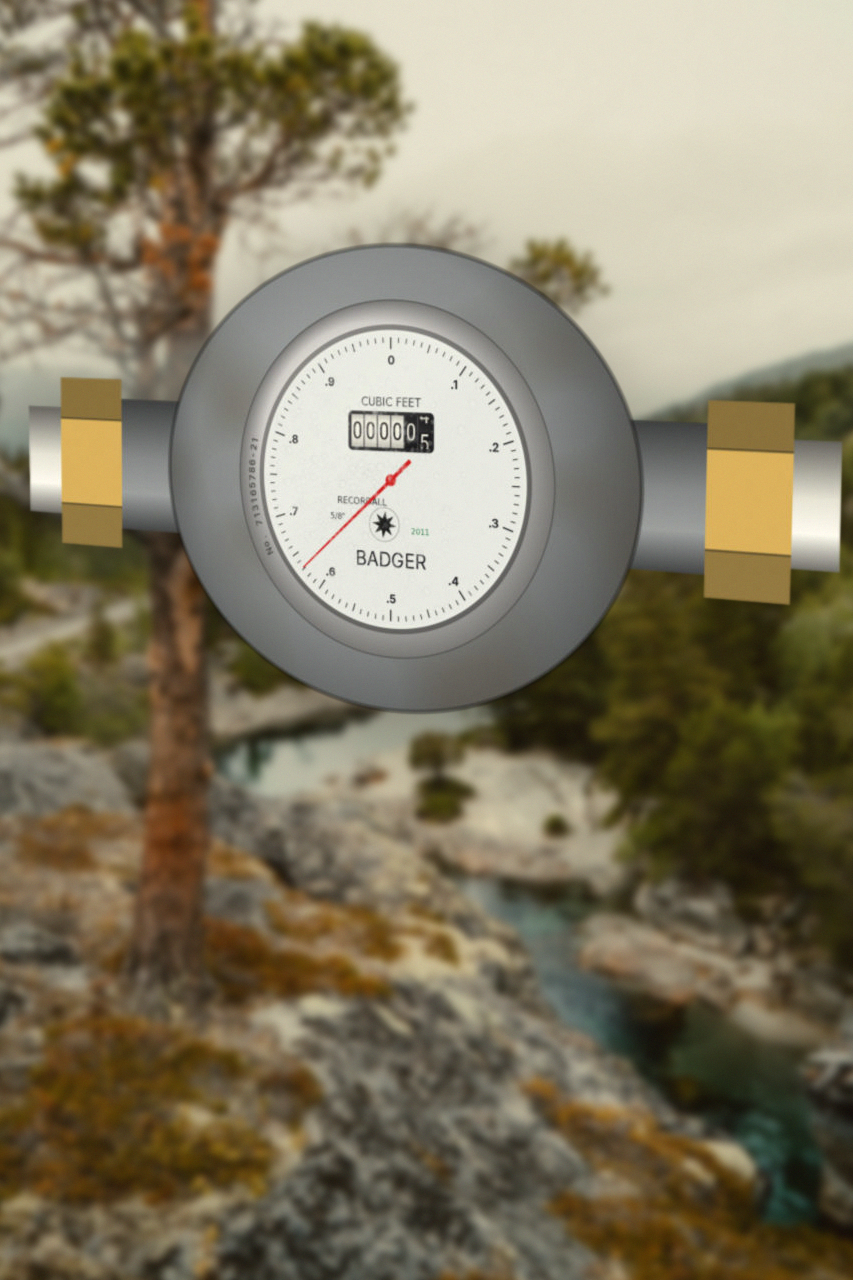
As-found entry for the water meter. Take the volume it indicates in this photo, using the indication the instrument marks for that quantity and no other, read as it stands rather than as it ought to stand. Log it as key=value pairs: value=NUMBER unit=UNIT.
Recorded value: value=4.63 unit=ft³
